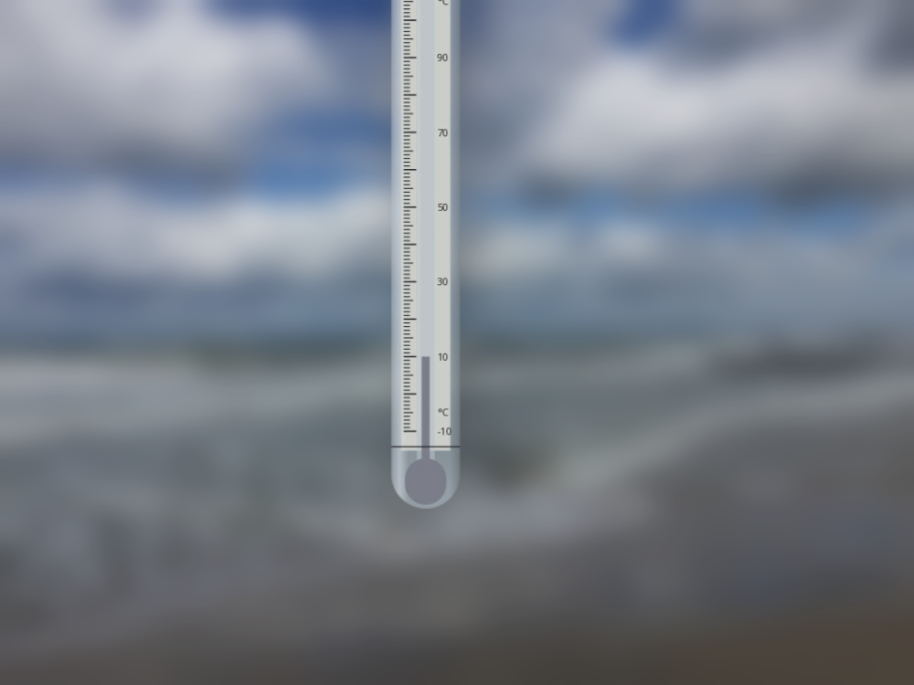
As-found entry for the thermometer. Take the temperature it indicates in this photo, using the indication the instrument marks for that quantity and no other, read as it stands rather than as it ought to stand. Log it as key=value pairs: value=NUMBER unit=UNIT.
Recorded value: value=10 unit=°C
